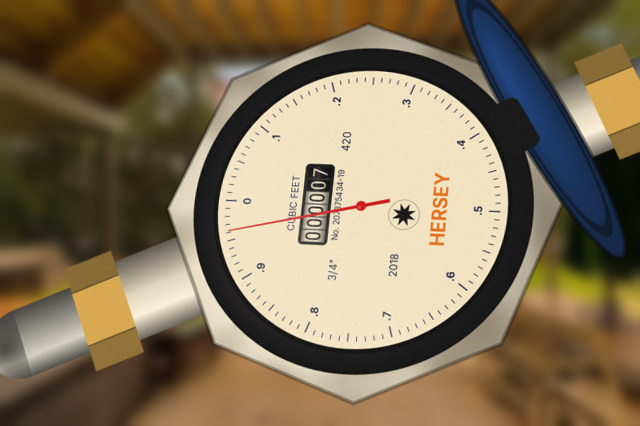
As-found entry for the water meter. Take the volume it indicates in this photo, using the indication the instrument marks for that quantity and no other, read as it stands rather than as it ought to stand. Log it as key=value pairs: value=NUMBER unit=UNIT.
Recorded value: value=6.96 unit=ft³
